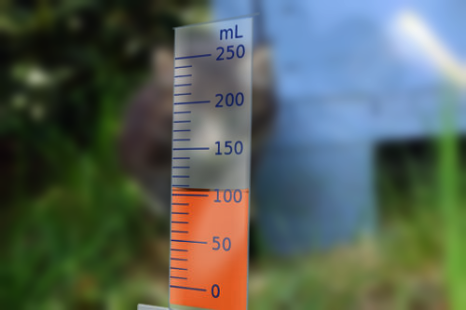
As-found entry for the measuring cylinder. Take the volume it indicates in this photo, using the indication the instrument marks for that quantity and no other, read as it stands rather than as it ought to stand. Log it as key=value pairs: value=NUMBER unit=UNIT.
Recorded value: value=105 unit=mL
